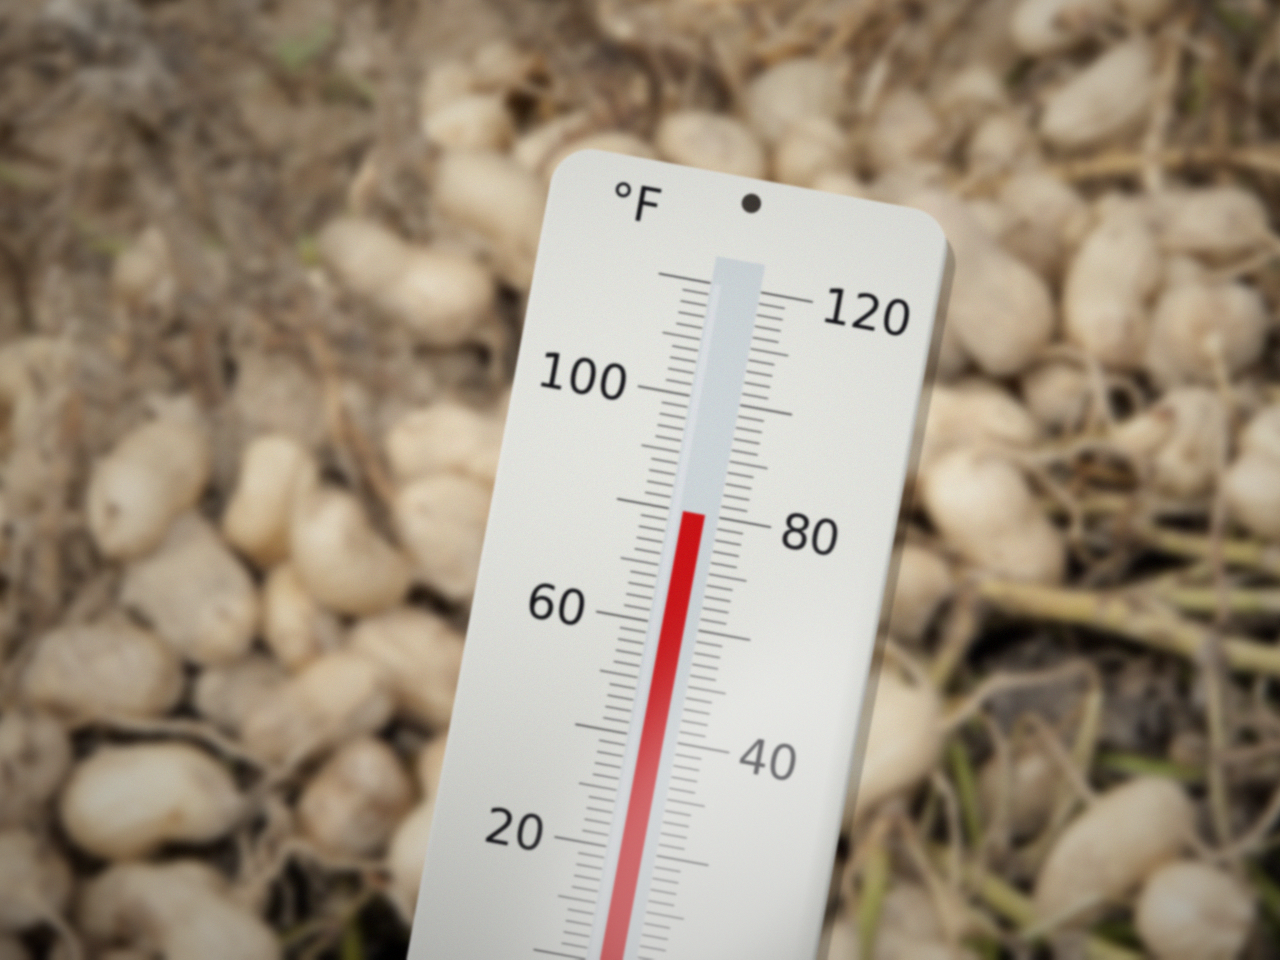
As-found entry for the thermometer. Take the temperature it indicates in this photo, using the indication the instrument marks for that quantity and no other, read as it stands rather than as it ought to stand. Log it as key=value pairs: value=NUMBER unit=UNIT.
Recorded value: value=80 unit=°F
